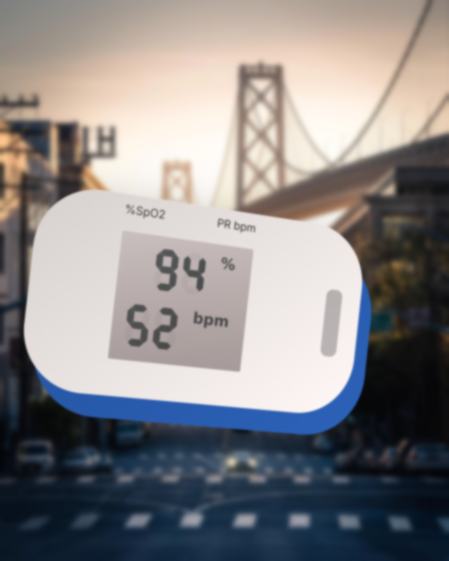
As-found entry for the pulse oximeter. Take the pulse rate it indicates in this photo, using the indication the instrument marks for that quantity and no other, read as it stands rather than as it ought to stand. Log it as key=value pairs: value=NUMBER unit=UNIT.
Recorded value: value=52 unit=bpm
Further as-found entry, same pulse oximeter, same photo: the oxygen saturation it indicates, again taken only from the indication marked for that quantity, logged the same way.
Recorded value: value=94 unit=%
